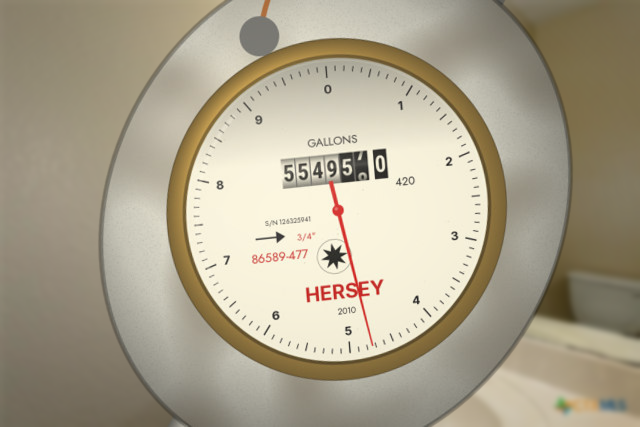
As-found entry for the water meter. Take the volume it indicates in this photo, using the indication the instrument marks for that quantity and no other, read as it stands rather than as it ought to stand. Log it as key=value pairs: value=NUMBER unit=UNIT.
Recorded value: value=5549574.7 unit=gal
